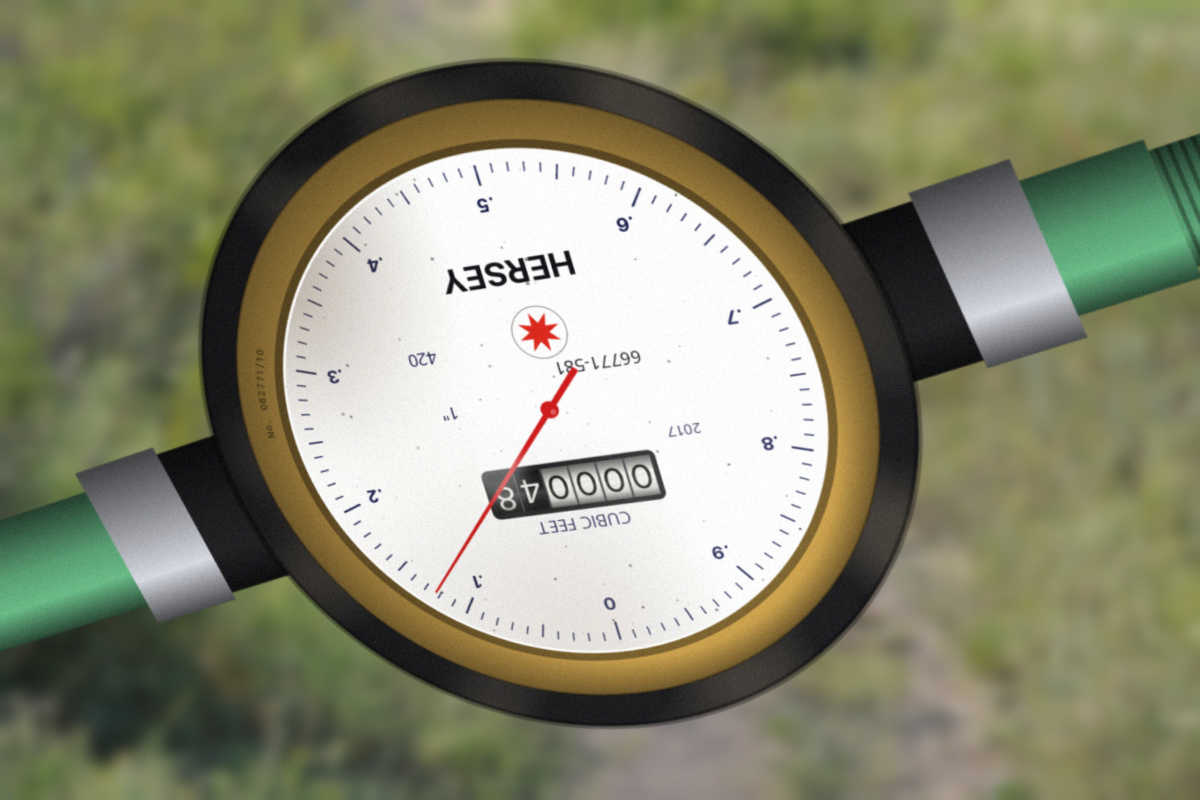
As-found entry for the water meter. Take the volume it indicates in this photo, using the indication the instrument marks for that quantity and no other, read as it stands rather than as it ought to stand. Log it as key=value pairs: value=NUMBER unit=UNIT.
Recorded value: value=48.12 unit=ft³
